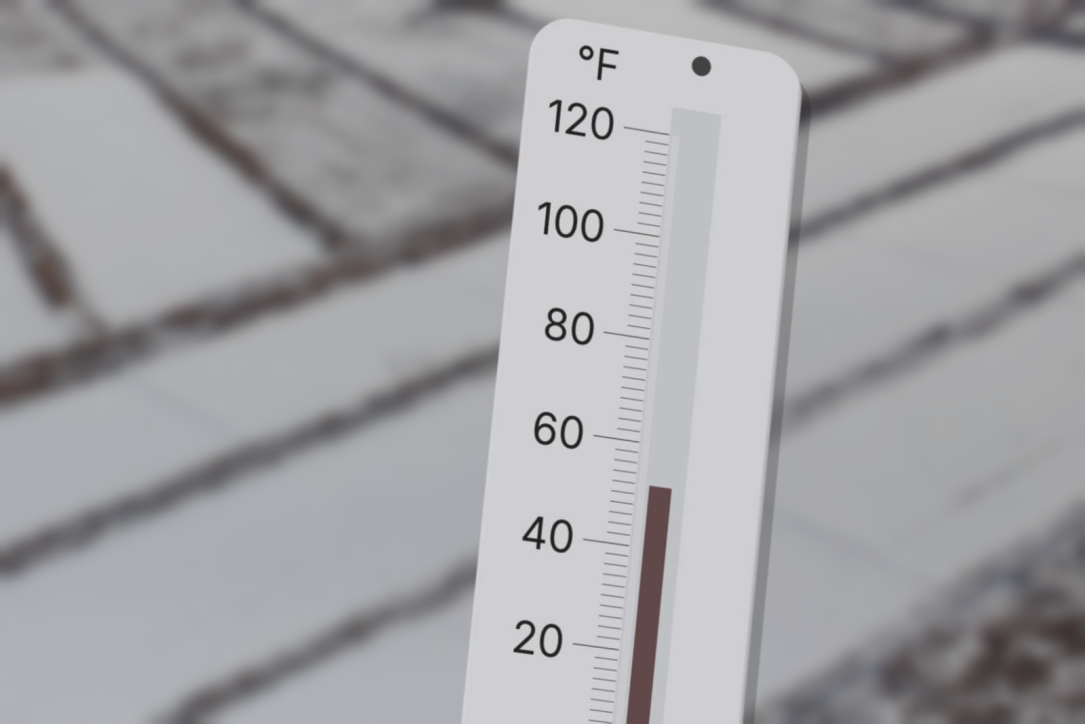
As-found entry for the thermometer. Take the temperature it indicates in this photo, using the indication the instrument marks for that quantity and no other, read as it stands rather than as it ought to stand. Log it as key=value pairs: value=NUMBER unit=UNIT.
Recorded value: value=52 unit=°F
